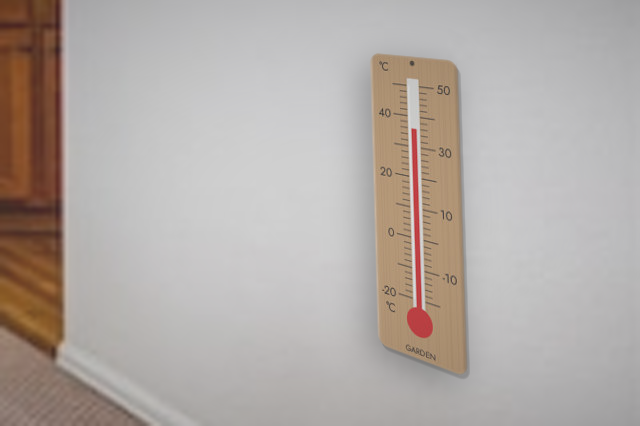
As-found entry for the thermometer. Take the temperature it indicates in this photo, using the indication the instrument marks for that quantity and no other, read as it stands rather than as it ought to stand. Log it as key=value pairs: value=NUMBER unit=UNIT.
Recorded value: value=36 unit=°C
